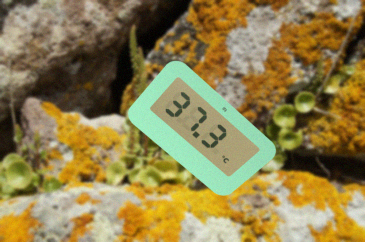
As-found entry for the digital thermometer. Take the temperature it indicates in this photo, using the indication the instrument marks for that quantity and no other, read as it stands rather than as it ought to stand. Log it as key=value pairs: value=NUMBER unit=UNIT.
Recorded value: value=37.3 unit=°C
